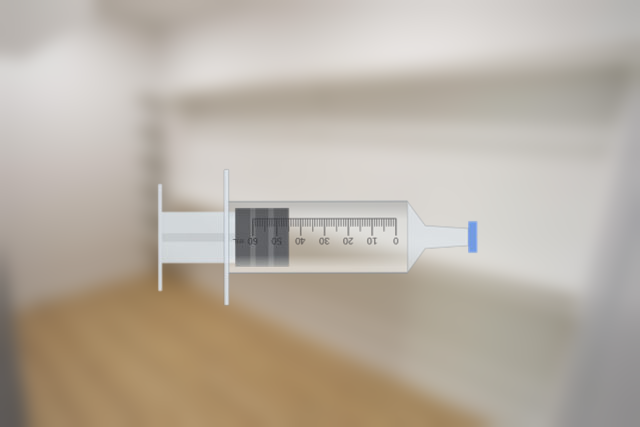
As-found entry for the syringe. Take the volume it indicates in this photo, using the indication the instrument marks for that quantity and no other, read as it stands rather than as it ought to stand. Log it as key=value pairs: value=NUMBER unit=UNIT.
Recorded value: value=45 unit=mL
